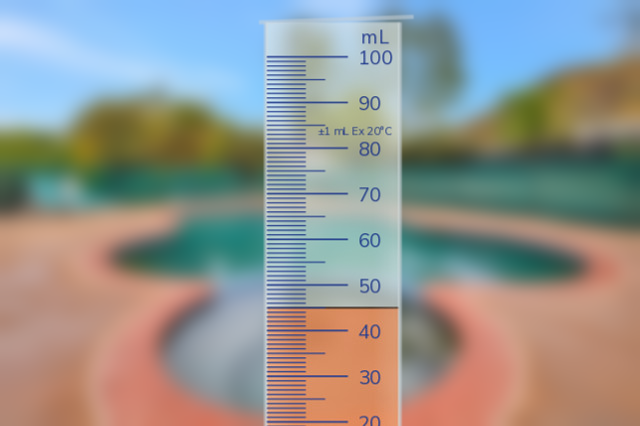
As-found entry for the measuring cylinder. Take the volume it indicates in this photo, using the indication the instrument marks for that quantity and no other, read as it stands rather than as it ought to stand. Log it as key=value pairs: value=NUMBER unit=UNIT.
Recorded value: value=45 unit=mL
